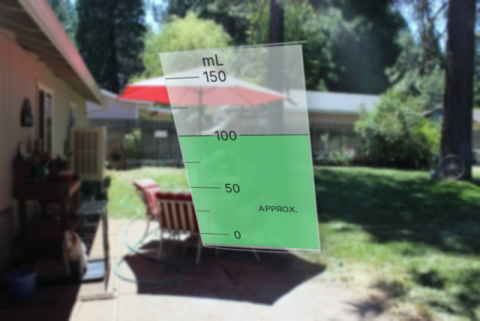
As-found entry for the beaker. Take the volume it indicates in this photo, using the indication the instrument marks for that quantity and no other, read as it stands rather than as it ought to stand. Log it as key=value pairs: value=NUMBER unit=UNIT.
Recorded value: value=100 unit=mL
